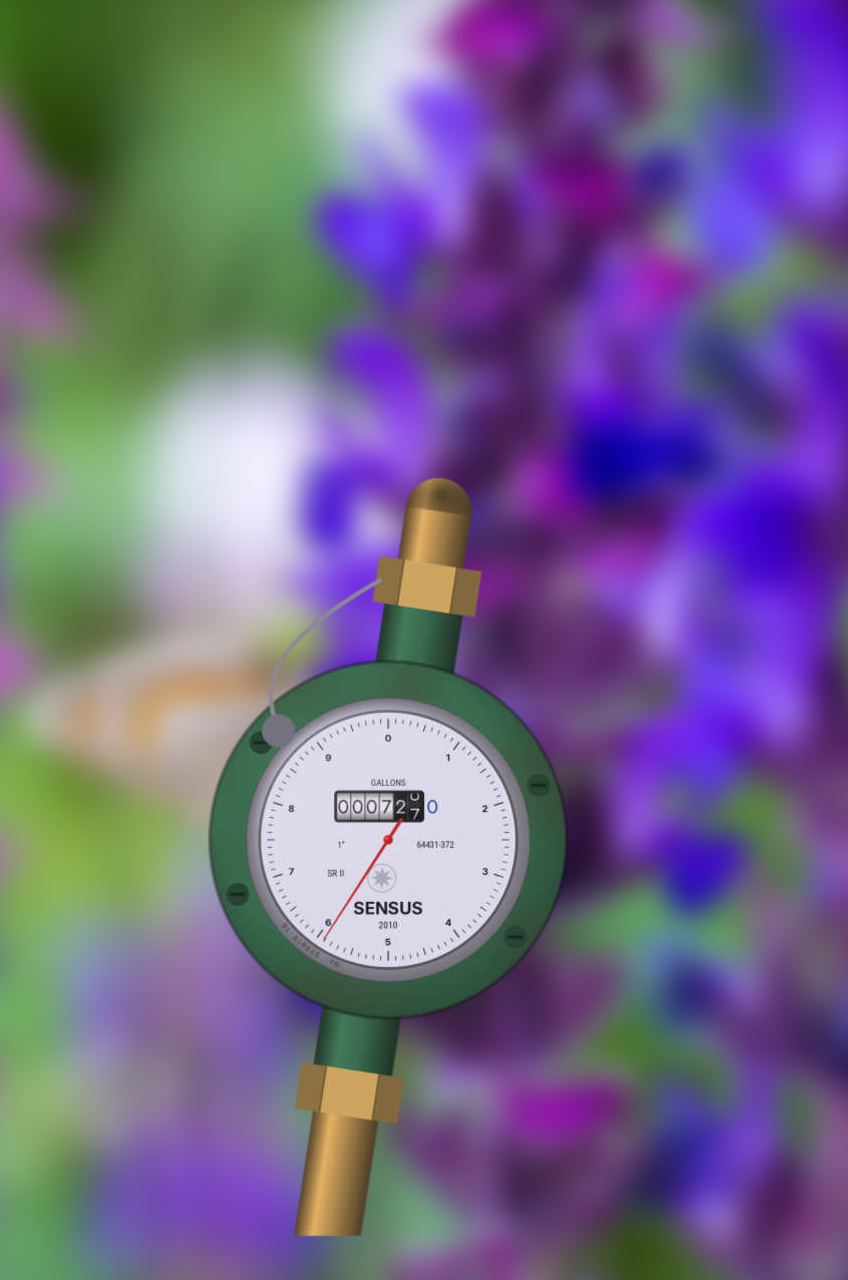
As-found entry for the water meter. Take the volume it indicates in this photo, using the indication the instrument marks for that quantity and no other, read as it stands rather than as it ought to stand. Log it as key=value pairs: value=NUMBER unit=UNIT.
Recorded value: value=7265.9 unit=gal
